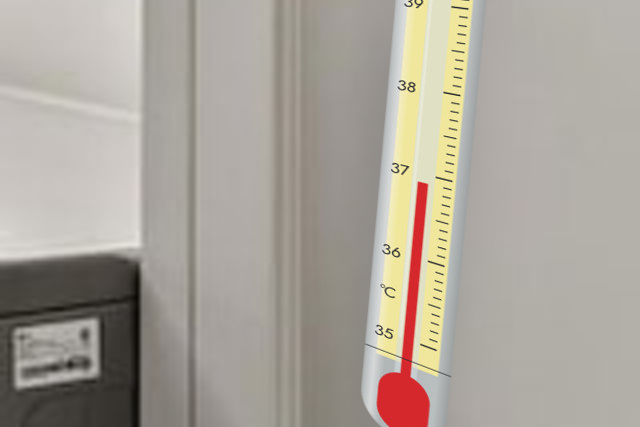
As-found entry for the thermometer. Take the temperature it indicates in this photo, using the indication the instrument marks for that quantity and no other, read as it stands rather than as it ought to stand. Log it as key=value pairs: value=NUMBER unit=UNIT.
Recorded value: value=36.9 unit=°C
